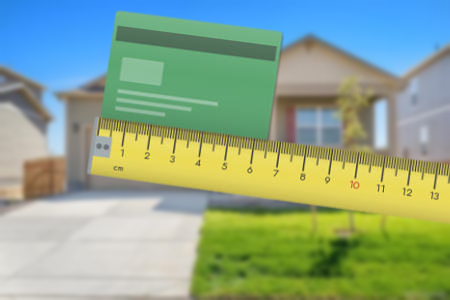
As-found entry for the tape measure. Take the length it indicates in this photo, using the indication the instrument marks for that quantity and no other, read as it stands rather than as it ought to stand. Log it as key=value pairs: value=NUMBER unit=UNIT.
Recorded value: value=6.5 unit=cm
